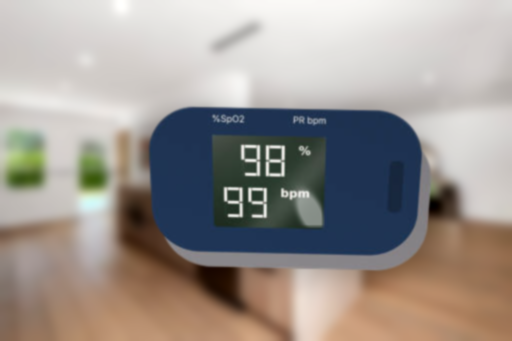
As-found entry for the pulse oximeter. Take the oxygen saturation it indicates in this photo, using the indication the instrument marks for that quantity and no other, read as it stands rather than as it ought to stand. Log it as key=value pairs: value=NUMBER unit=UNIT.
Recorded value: value=98 unit=%
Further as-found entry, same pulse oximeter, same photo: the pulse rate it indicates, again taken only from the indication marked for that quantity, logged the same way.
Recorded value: value=99 unit=bpm
